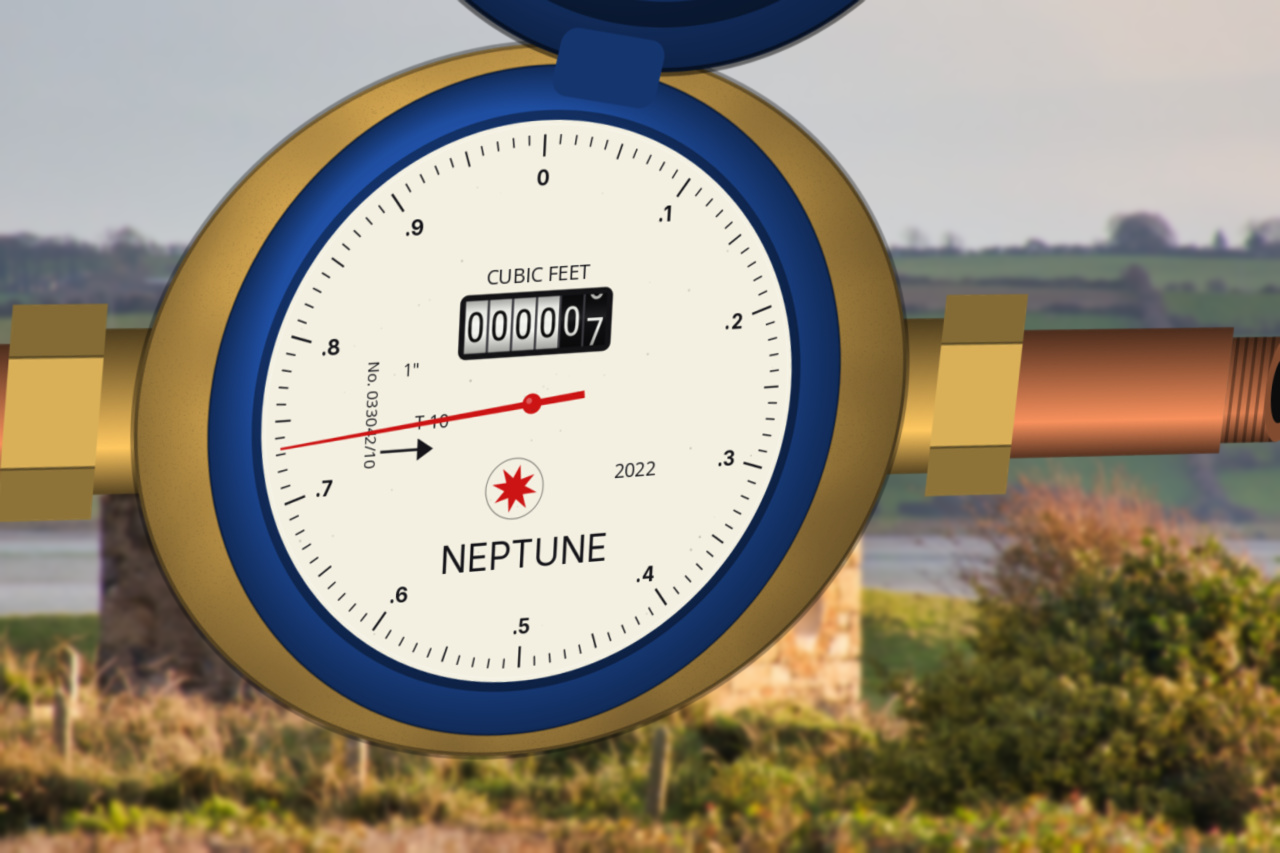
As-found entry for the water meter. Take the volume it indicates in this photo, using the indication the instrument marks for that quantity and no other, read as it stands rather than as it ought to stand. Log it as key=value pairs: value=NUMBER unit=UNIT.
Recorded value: value=6.73 unit=ft³
